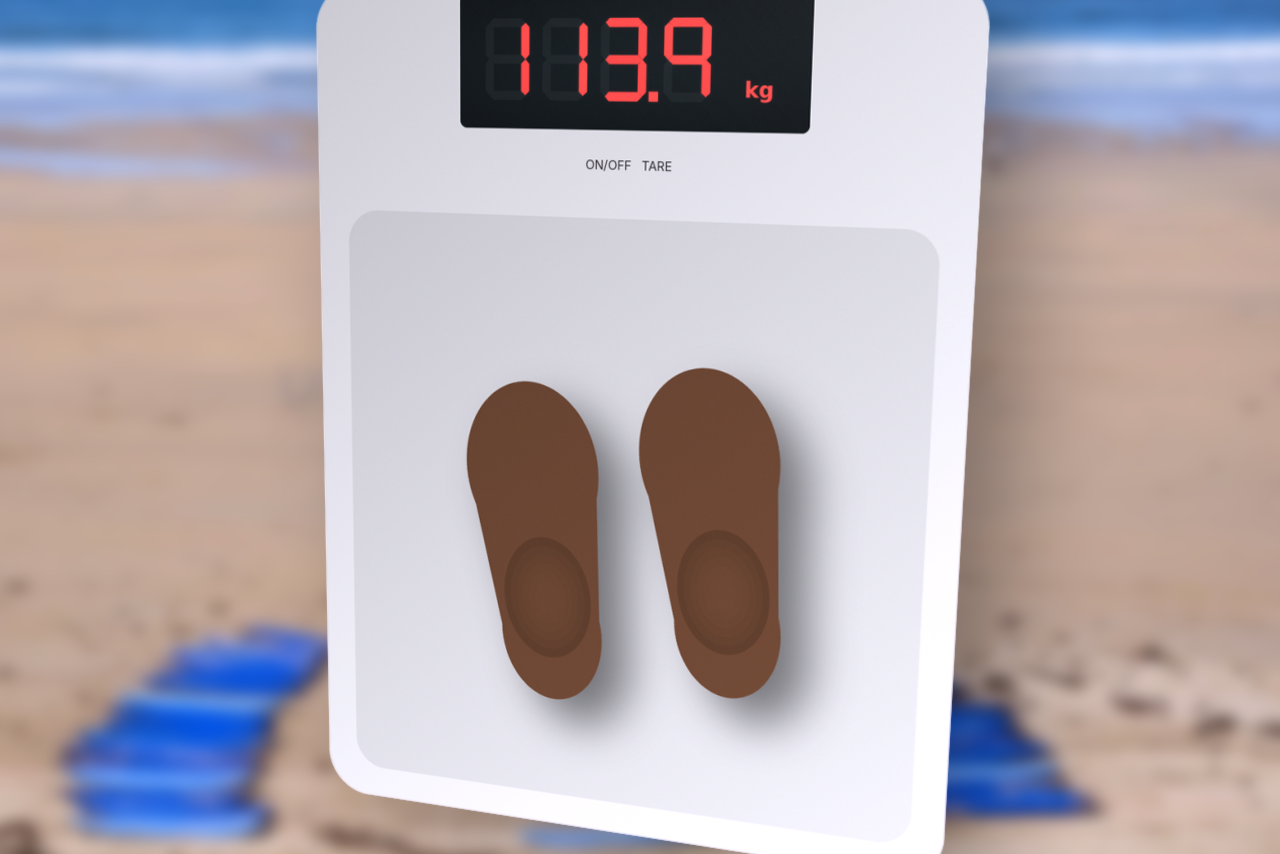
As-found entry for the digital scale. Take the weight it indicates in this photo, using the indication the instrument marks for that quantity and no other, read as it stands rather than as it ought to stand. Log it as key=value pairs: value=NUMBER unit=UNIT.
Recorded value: value=113.9 unit=kg
